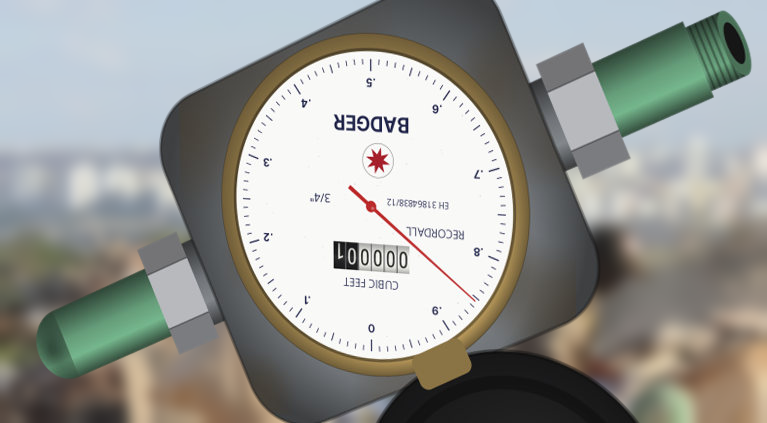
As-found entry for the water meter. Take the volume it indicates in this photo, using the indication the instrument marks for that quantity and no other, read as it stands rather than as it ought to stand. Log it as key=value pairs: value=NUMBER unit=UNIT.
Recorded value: value=0.85 unit=ft³
